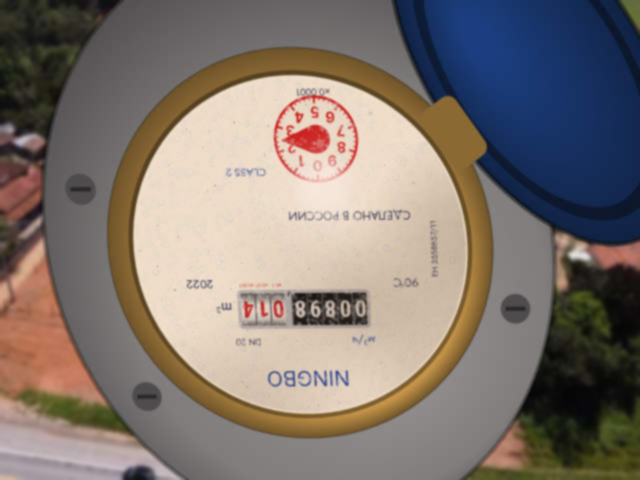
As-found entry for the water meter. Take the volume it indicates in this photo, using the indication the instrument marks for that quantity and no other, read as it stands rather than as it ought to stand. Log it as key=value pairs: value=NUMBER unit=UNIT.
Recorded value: value=898.0142 unit=m³
